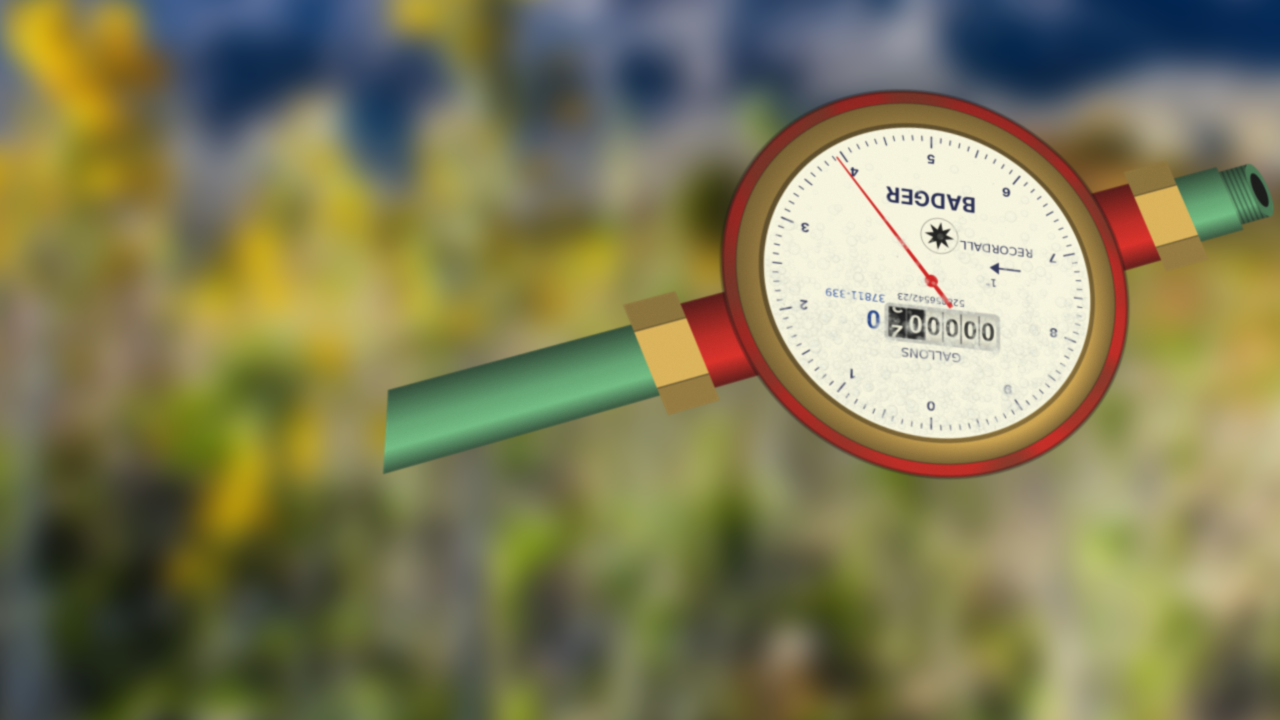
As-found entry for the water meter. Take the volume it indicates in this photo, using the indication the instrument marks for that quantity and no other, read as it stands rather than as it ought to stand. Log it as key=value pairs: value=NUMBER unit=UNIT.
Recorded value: value=23.9 unit=gal
